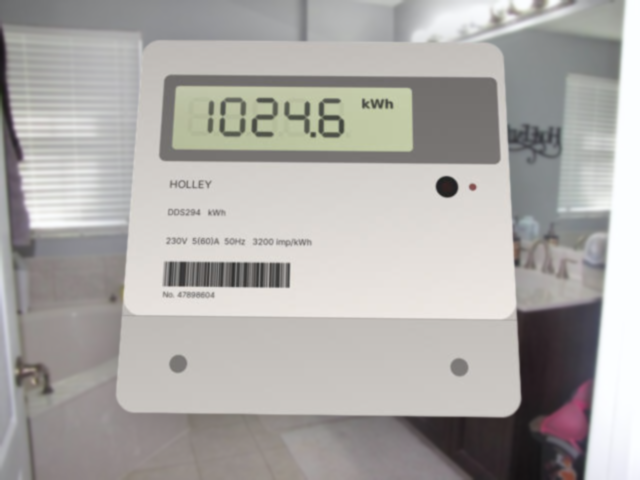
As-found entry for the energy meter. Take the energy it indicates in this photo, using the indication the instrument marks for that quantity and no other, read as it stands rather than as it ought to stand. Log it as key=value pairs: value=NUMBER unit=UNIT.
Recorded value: value=1024.6 unit=kWh
